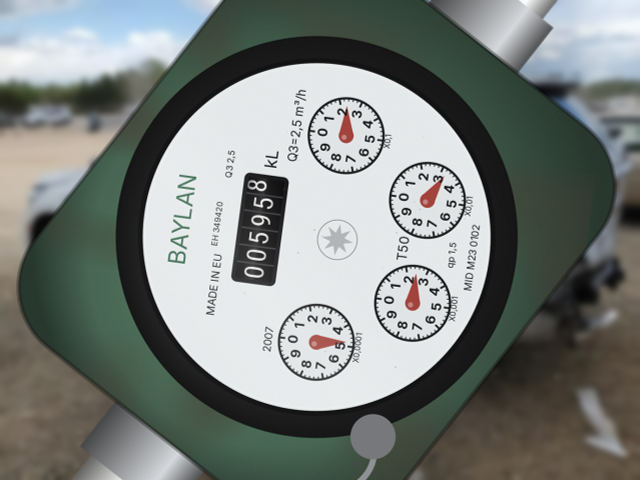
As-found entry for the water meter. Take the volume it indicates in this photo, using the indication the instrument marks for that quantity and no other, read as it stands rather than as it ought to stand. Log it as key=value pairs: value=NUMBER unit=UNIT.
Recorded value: value=5958.2324 unit=kL
